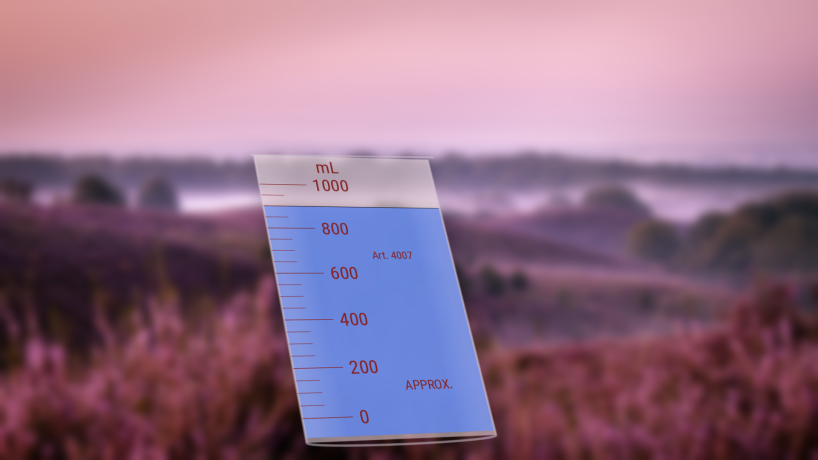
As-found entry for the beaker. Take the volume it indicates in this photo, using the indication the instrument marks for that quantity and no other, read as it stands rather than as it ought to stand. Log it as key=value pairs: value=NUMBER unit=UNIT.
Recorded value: value=900 unit=mL
